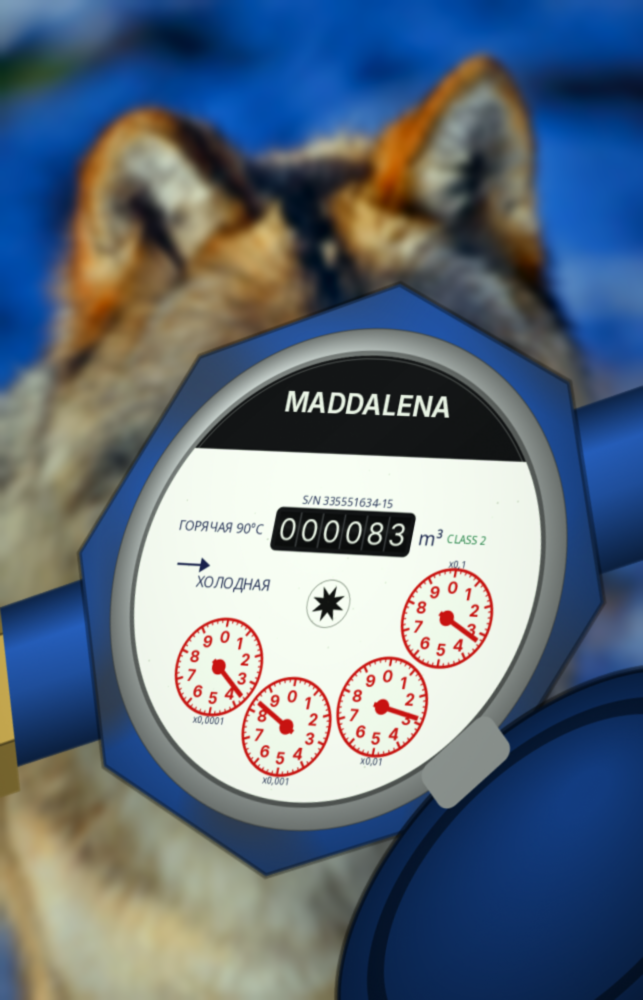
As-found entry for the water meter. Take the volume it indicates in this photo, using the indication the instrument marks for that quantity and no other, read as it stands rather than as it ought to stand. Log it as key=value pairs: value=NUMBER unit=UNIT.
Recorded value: value=83.3283 unit=m³
